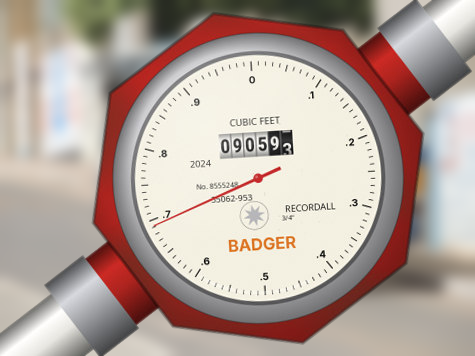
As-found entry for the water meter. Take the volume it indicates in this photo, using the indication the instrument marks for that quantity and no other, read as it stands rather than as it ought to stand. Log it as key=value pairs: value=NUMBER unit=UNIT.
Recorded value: value=90592.69 unit=ft³
